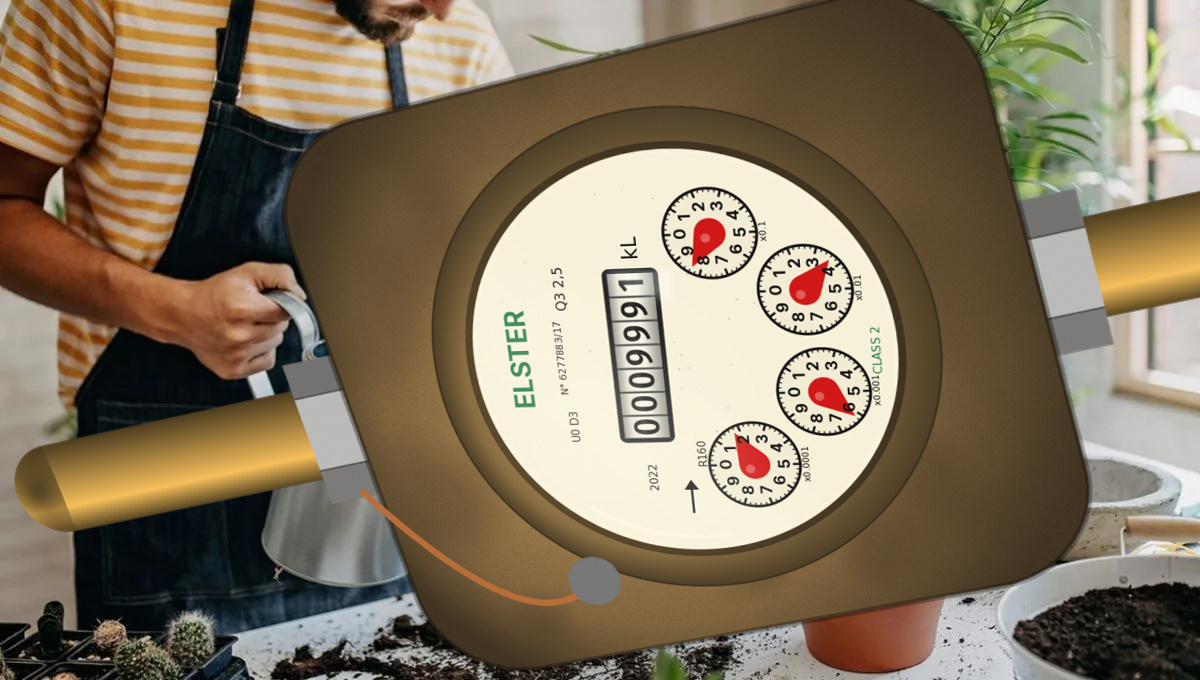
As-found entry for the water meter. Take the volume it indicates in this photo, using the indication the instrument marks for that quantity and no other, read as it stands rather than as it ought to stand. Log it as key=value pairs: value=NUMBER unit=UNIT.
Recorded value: value=9991.8361 unit=kL
